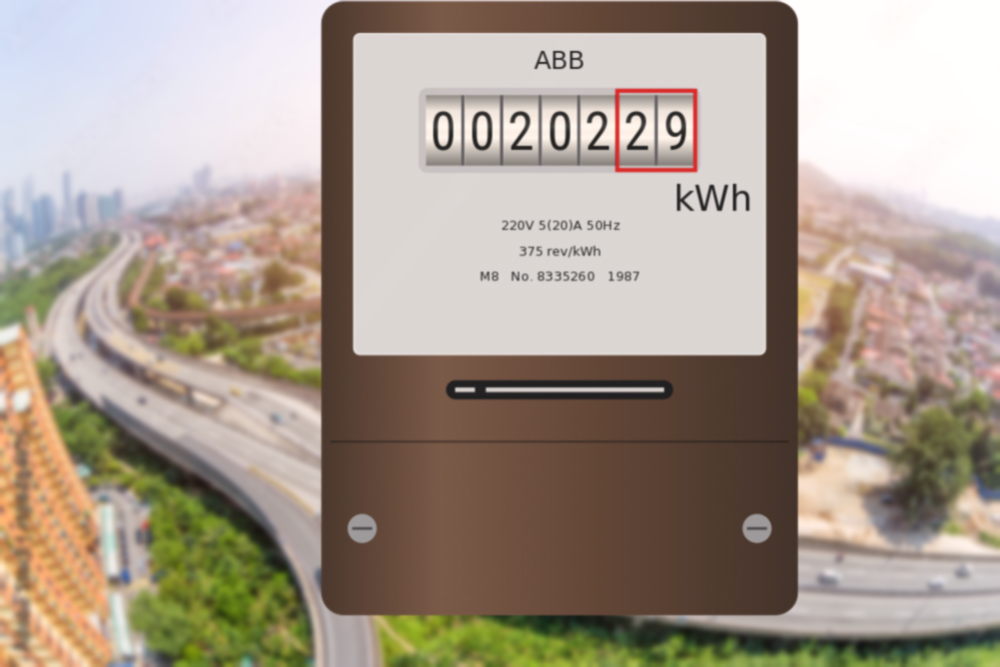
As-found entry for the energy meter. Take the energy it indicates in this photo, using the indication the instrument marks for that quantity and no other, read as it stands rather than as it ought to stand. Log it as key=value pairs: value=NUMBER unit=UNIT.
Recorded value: value=202.29 unit=kWh
